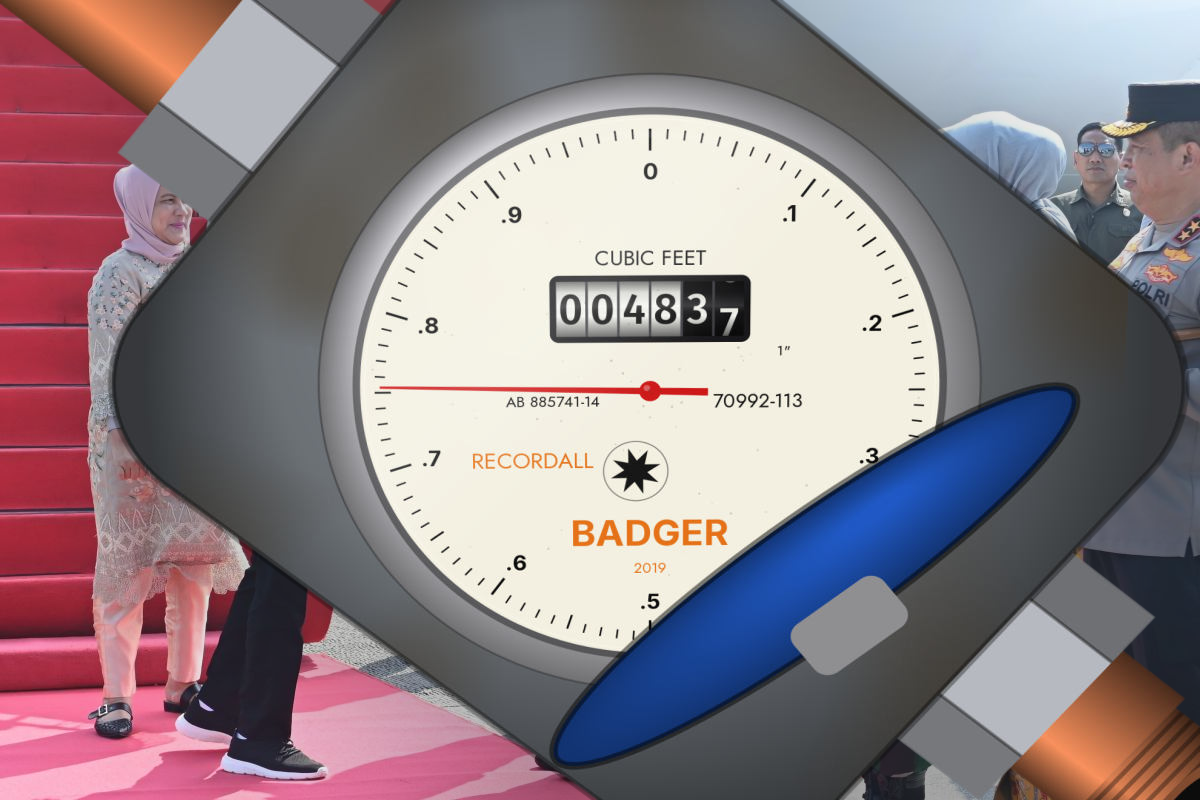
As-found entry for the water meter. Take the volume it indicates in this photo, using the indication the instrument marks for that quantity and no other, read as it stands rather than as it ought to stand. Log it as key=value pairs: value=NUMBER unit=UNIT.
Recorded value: value=4836.75 unit=ft³
